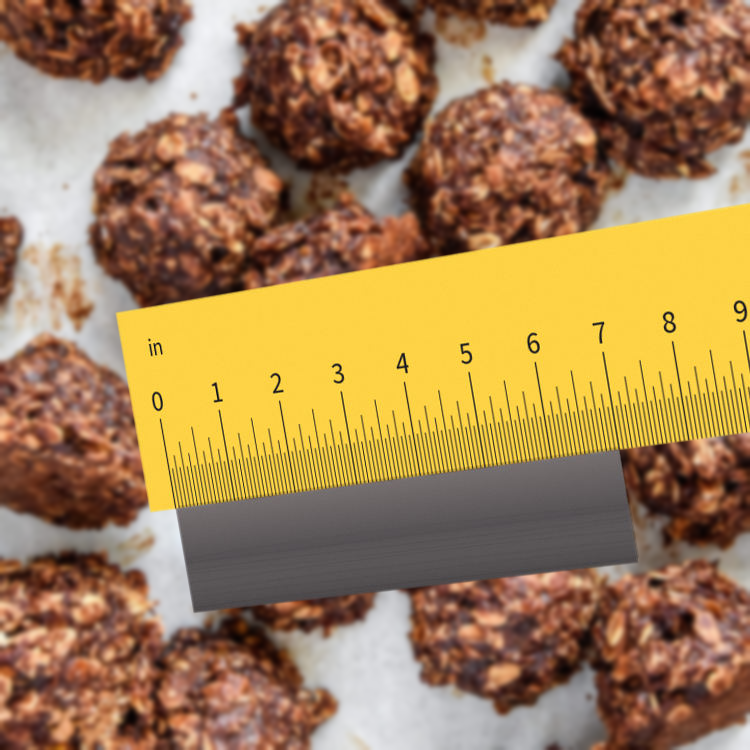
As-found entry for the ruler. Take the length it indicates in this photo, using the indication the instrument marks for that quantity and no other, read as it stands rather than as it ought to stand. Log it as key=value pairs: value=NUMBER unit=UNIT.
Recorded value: value=7 unit=in
